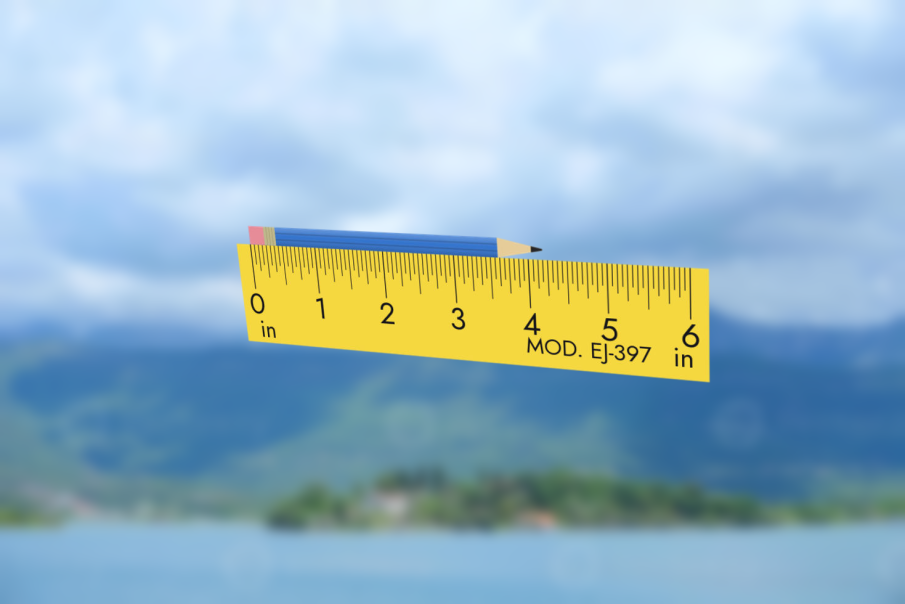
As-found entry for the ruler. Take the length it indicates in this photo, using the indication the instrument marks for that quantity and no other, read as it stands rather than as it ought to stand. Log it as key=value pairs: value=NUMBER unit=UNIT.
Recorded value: value=4.1875 unit=in
